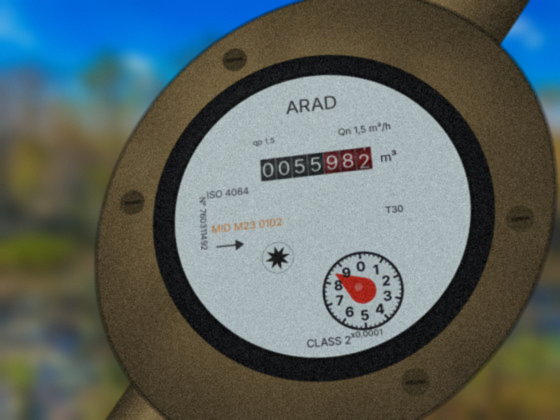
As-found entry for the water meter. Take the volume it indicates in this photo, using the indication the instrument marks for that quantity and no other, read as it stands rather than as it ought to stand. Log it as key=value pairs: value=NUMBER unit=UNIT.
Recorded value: value=55.9818 unit=m³
